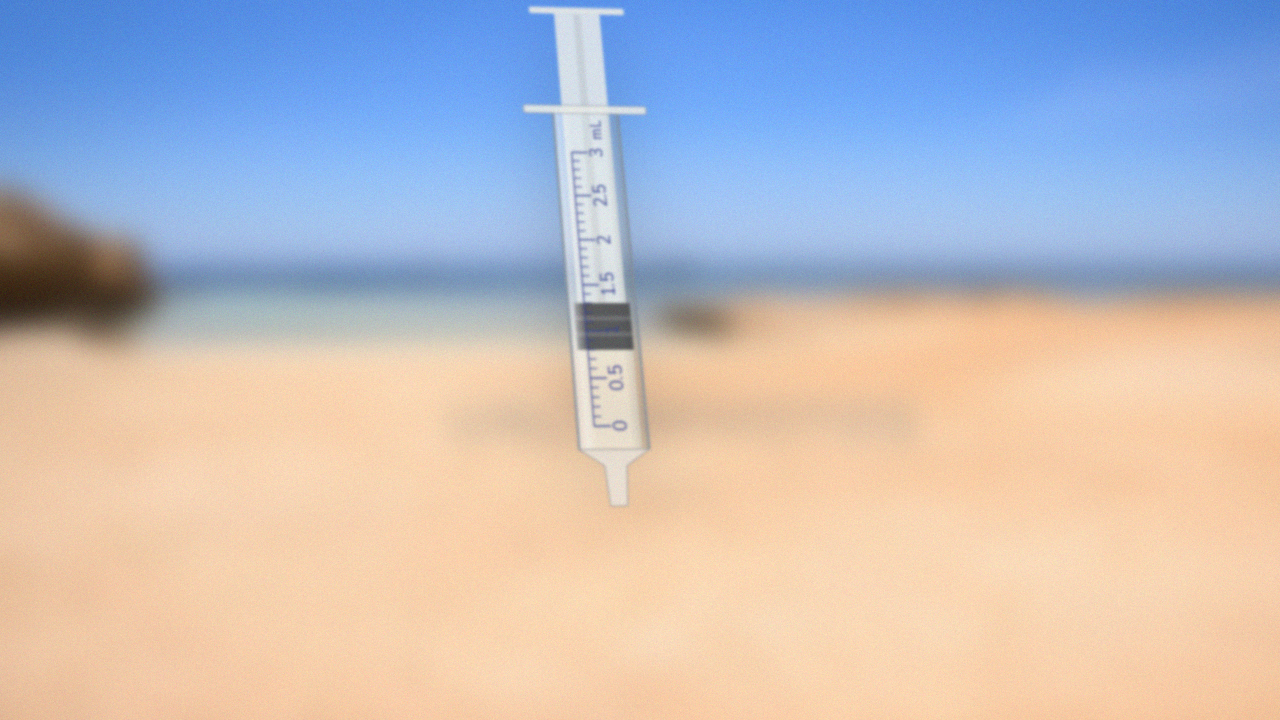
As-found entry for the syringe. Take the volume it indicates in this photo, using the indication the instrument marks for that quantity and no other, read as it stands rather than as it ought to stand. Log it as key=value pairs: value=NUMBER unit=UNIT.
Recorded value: value=0.8 unit=mL
